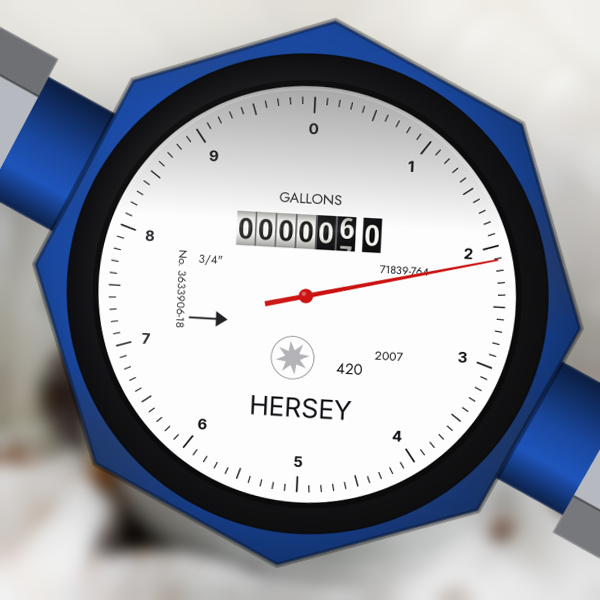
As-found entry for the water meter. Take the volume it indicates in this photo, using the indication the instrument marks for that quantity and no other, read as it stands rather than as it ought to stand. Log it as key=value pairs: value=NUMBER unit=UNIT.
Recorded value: value=62.1 unit=gal
